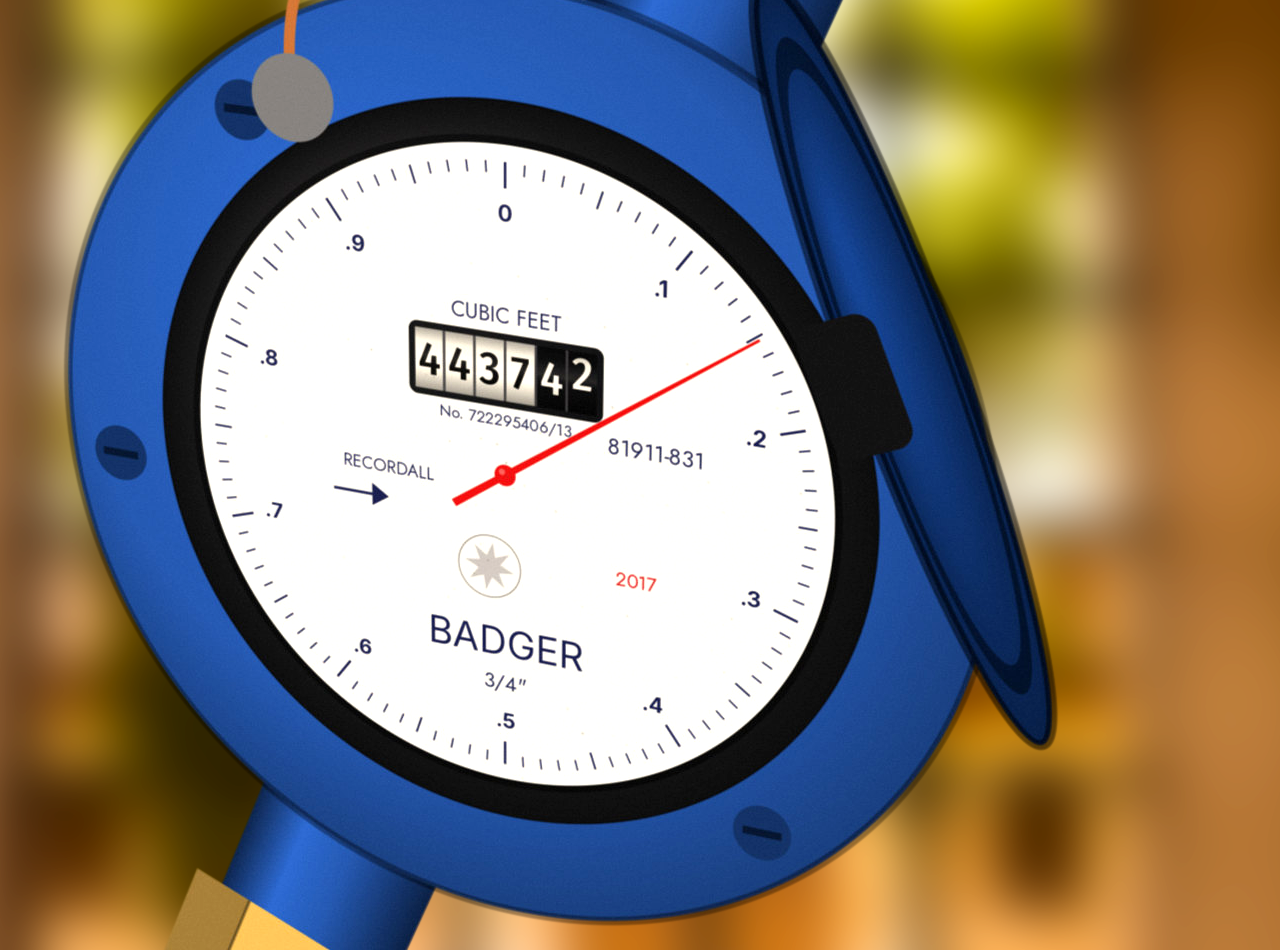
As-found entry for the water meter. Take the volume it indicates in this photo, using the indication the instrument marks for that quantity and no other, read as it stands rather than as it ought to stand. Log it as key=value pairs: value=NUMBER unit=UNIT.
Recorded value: value=443742.15 unit=ft³
